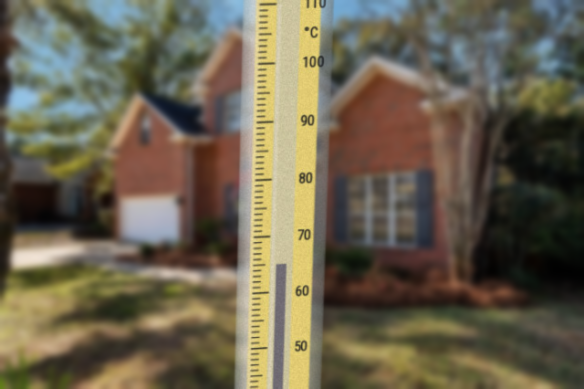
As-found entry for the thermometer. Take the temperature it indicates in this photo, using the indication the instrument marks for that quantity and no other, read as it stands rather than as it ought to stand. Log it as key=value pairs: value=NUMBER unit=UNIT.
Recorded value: value=65 unit=°C
